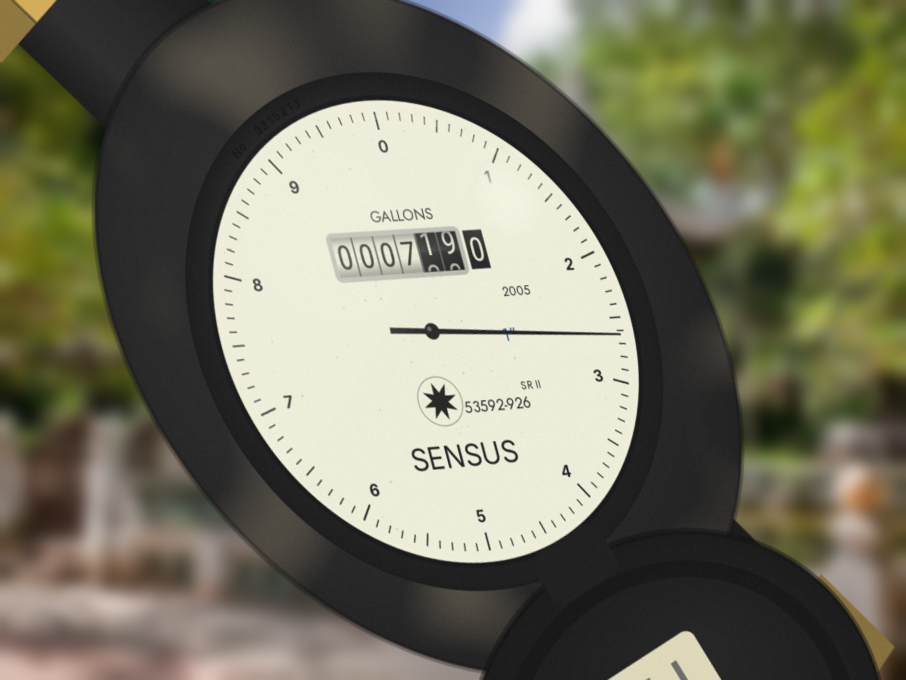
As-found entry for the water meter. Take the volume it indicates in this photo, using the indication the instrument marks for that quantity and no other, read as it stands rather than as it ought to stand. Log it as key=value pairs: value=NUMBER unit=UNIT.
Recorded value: value=7192.6 unit=gal
